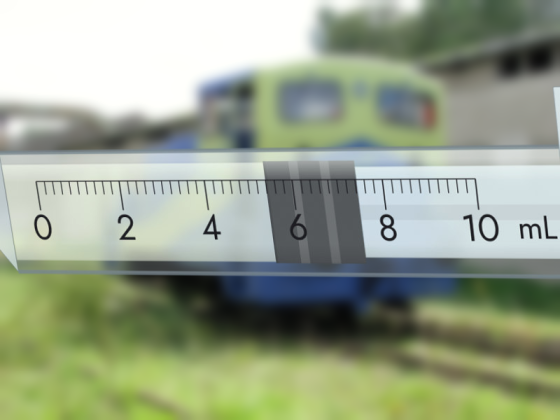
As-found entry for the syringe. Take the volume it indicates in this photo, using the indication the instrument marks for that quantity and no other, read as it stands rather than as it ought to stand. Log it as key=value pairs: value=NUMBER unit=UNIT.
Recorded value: value=5.4 unit=mL
